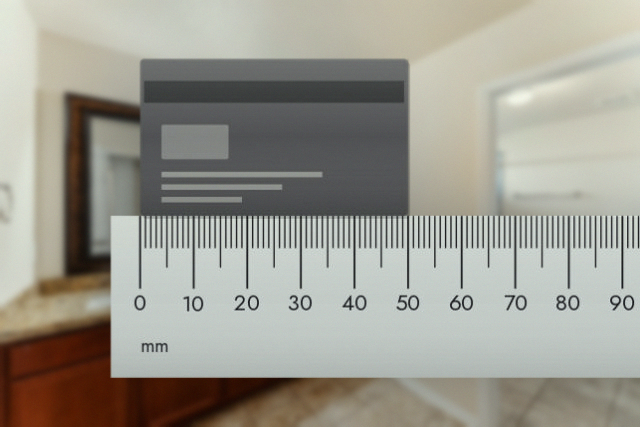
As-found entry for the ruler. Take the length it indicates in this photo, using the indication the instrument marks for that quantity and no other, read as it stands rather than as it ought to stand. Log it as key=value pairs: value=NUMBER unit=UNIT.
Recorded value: value=50 unit=mm
